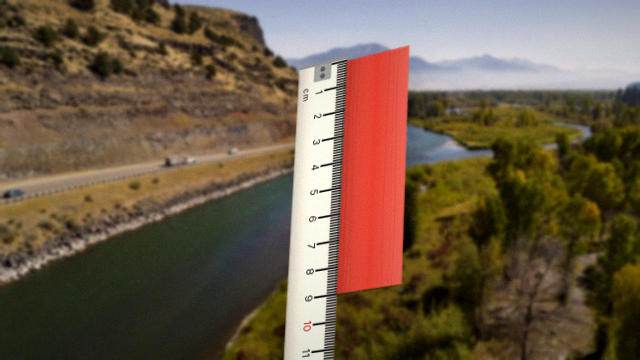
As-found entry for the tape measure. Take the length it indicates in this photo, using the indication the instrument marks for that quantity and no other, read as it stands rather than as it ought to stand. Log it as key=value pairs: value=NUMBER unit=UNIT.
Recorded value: value=9 unit=cm
